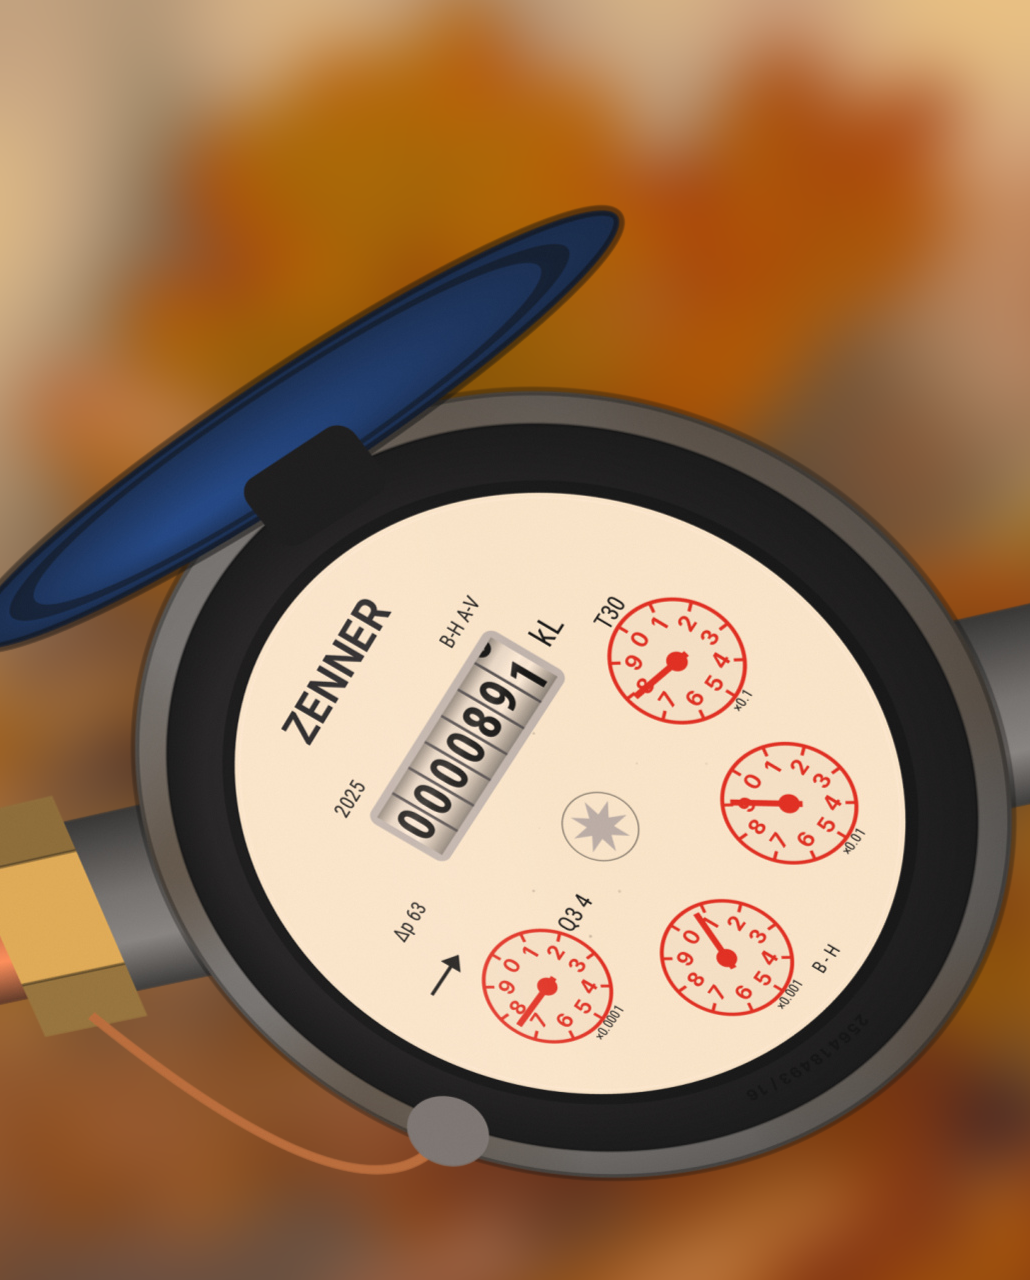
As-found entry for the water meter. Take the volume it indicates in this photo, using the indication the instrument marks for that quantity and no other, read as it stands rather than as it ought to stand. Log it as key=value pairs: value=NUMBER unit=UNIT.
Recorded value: value=890.7907 unit=kL
